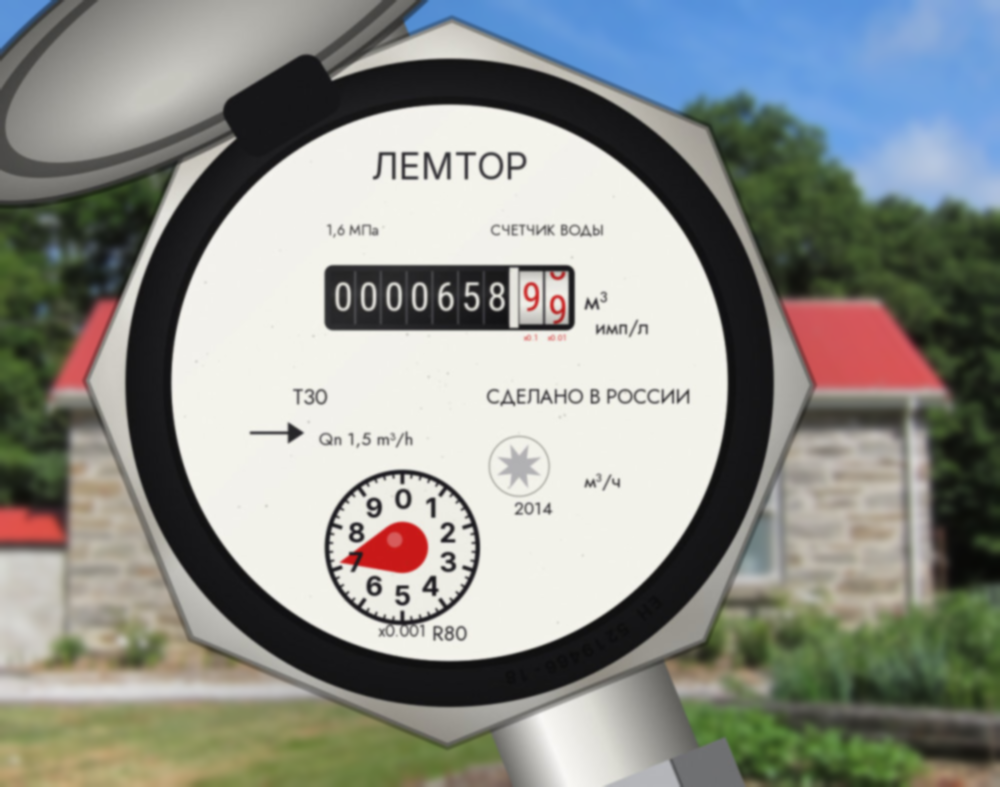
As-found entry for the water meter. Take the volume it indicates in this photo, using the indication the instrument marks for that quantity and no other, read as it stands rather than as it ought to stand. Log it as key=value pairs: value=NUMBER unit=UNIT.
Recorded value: value=658.987 unit=m³
